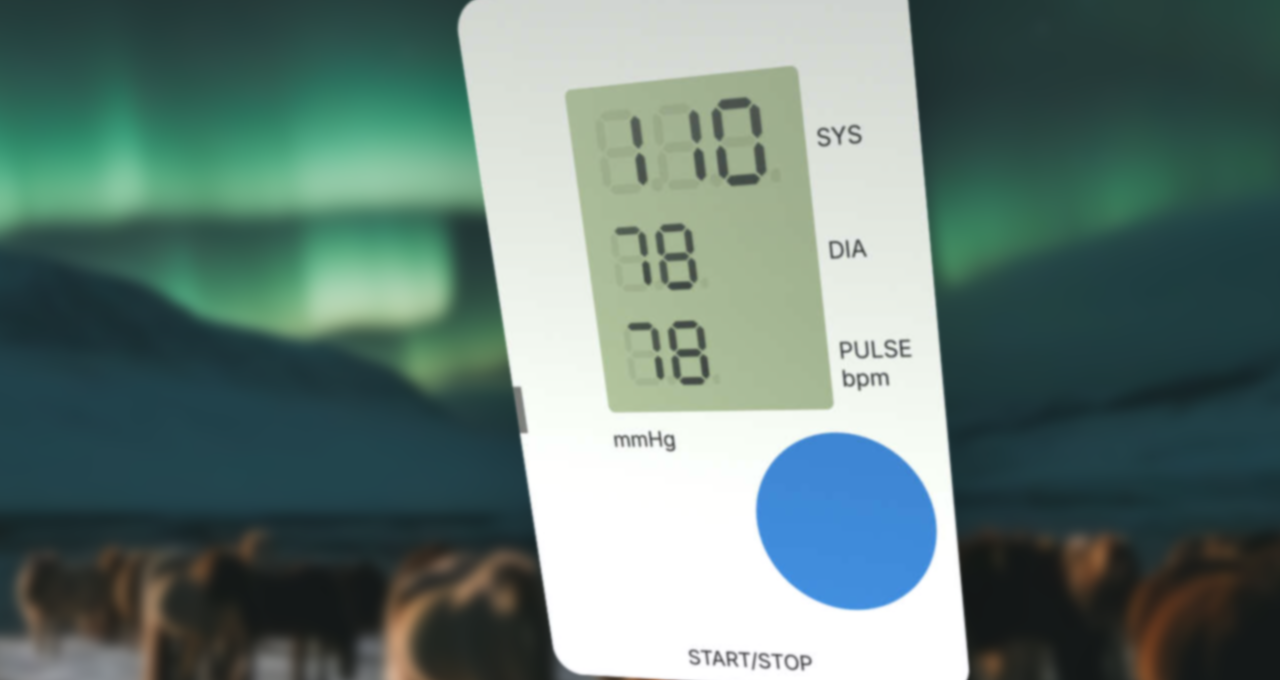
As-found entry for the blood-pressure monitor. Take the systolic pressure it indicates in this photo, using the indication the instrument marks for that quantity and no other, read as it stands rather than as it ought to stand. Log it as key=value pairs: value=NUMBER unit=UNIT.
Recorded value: value=110 unit=mmHg
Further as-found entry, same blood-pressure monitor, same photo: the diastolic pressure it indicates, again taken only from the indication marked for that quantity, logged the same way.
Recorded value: value=78 unit=mmHg
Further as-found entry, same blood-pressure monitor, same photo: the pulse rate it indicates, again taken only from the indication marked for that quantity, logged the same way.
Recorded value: value=78 unit=bpm
